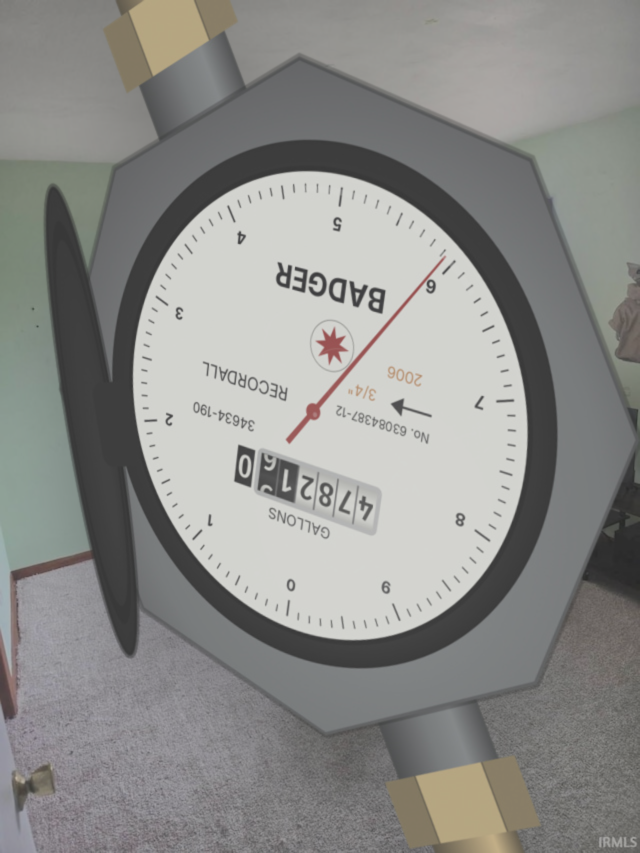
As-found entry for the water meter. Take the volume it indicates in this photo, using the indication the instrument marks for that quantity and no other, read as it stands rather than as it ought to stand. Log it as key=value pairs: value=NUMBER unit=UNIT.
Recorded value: value=4782155.9 unit=gal
